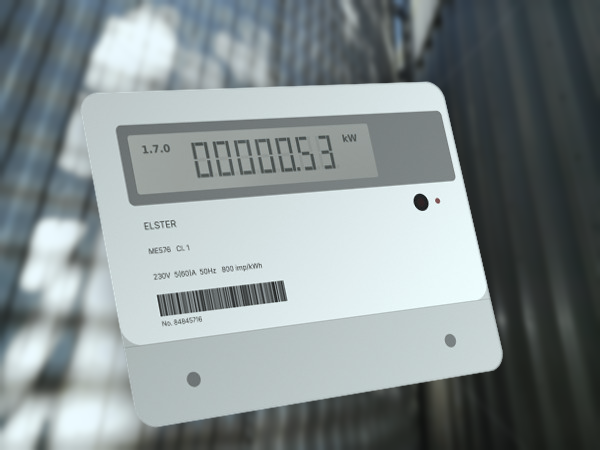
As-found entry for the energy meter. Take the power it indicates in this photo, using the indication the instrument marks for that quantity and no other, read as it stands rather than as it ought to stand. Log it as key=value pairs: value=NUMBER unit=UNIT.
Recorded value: value=0.53 unit=kW
